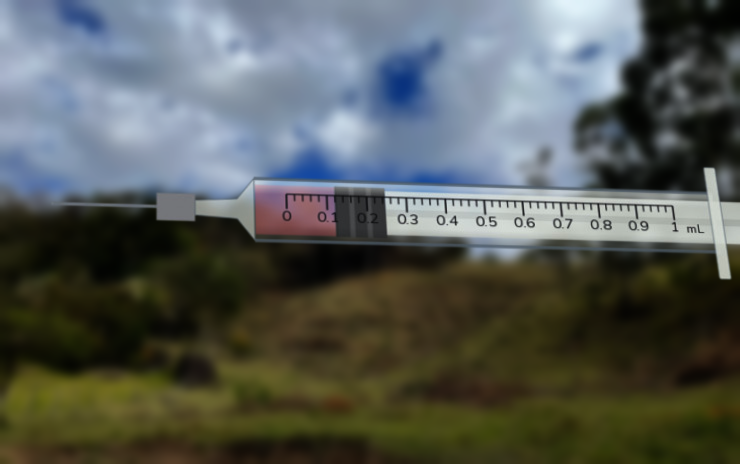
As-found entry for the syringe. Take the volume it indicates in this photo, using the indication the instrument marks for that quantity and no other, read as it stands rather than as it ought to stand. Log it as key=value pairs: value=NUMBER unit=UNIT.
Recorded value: value=0.12 unit=mL
